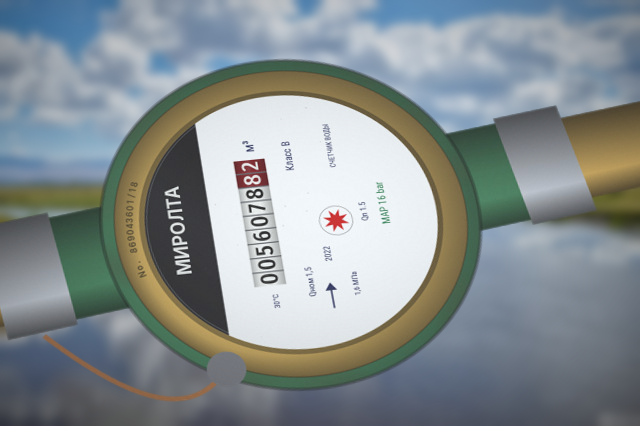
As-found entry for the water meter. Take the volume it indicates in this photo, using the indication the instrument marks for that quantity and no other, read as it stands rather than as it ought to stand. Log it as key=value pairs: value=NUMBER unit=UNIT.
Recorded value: value=56078.82 unit=m³
